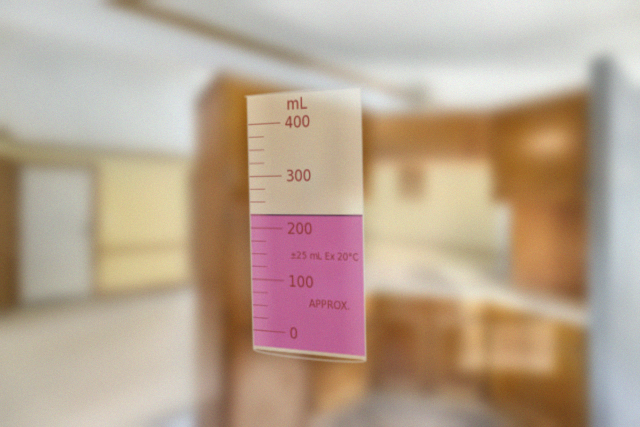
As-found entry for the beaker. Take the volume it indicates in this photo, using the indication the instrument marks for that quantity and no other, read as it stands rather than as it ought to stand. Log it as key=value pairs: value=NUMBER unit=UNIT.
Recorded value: value=225 unit=mL
